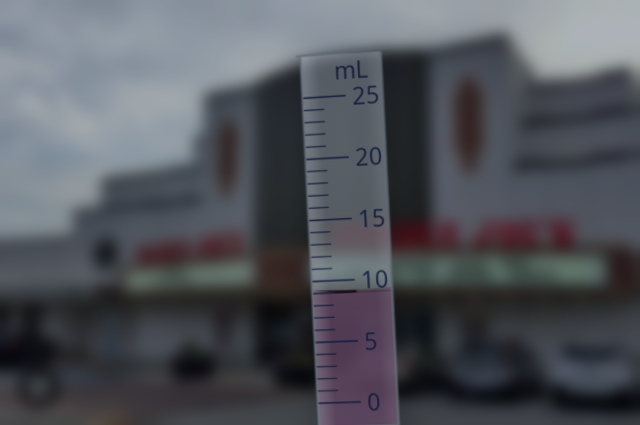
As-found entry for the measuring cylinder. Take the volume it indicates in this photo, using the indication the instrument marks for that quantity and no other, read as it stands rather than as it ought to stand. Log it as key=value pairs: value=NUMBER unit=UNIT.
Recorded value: value=9 unit=mL
